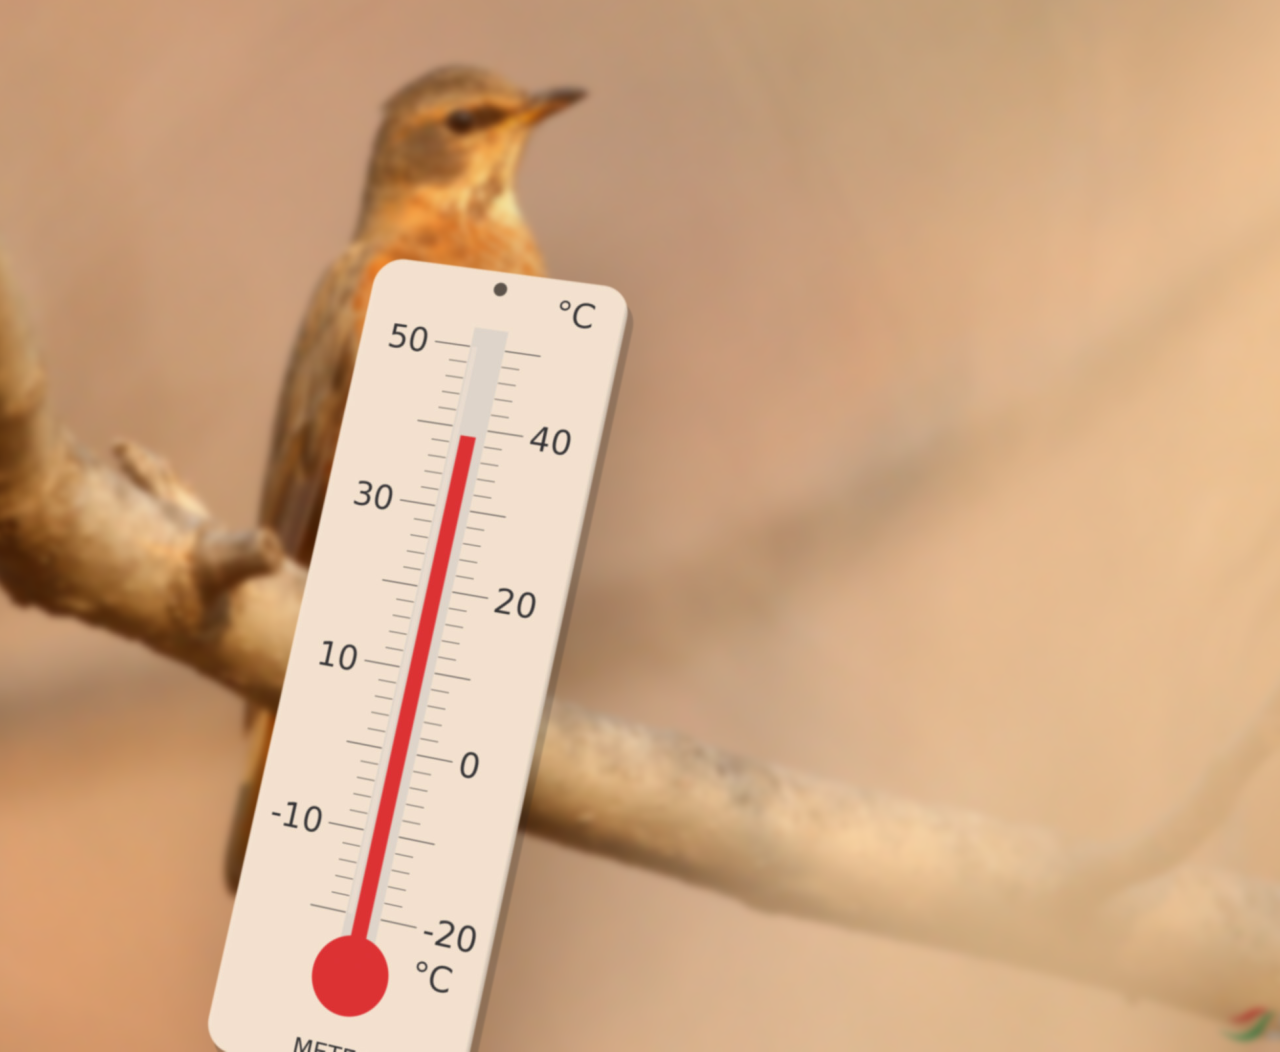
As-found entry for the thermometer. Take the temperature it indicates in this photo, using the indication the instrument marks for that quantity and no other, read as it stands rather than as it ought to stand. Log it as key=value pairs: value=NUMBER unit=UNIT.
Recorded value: value=39 unit=°C
